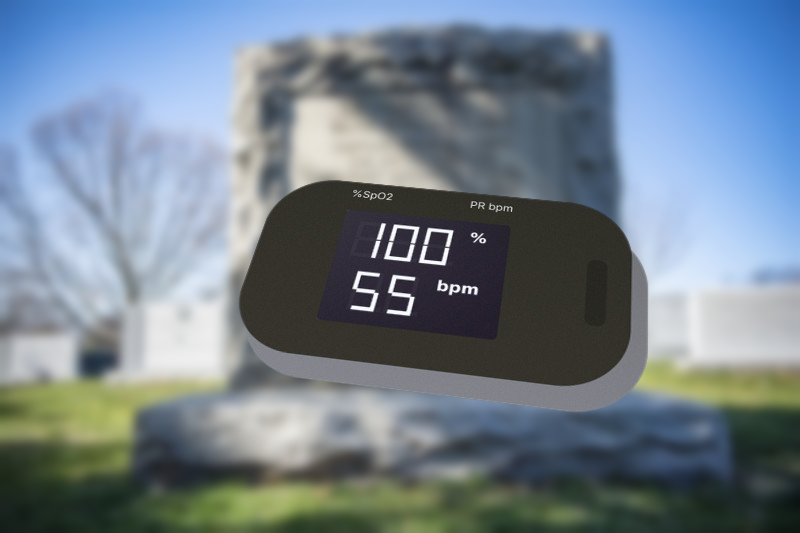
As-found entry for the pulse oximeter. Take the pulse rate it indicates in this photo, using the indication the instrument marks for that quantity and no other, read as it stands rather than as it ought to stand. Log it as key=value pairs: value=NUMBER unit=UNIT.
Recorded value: value=55 unit=bpm
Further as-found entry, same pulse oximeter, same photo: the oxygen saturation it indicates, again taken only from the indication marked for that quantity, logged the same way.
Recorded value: value=100 unit=%
